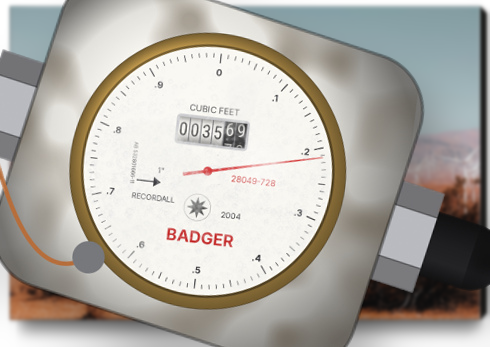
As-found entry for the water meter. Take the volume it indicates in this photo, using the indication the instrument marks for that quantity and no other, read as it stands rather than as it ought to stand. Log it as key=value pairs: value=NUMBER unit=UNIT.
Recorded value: value=3569.21 unit=ft³
